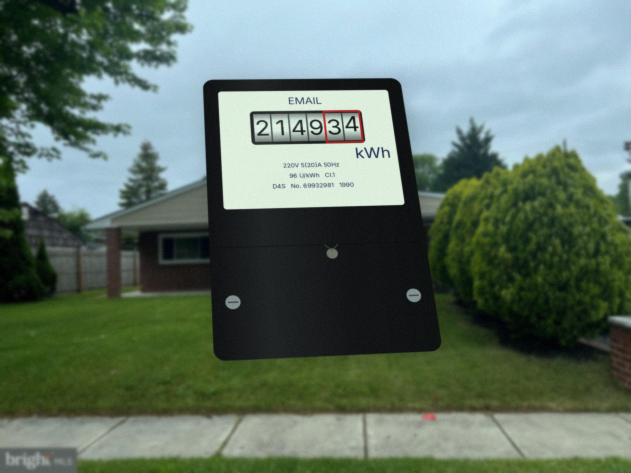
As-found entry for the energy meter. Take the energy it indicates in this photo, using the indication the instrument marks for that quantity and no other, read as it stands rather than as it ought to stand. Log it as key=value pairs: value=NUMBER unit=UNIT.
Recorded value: value=2149.34 unit=kWh
